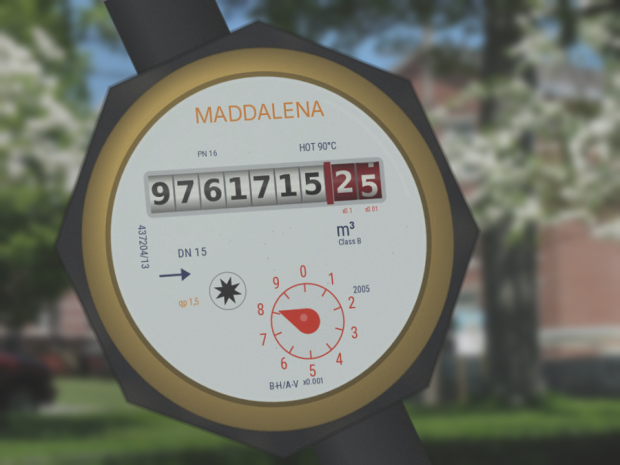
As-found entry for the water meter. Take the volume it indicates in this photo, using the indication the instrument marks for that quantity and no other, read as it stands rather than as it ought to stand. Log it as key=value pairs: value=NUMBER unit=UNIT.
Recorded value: value=9761715.248 unit=m³
